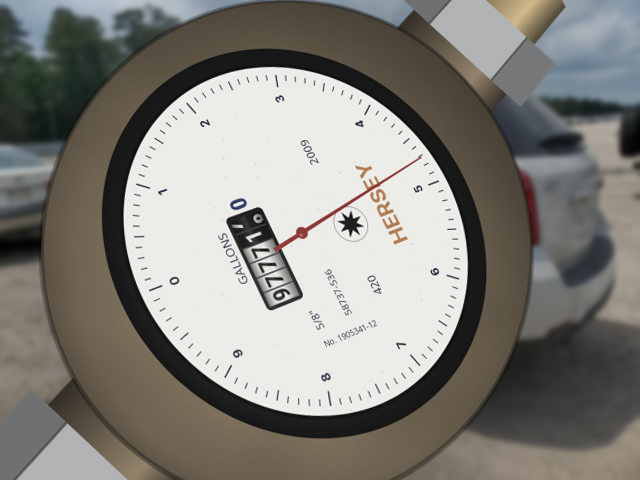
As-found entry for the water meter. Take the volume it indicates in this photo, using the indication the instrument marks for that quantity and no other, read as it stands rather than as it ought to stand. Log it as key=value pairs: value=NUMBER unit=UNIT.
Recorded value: value=9777174.7 unit=gal
